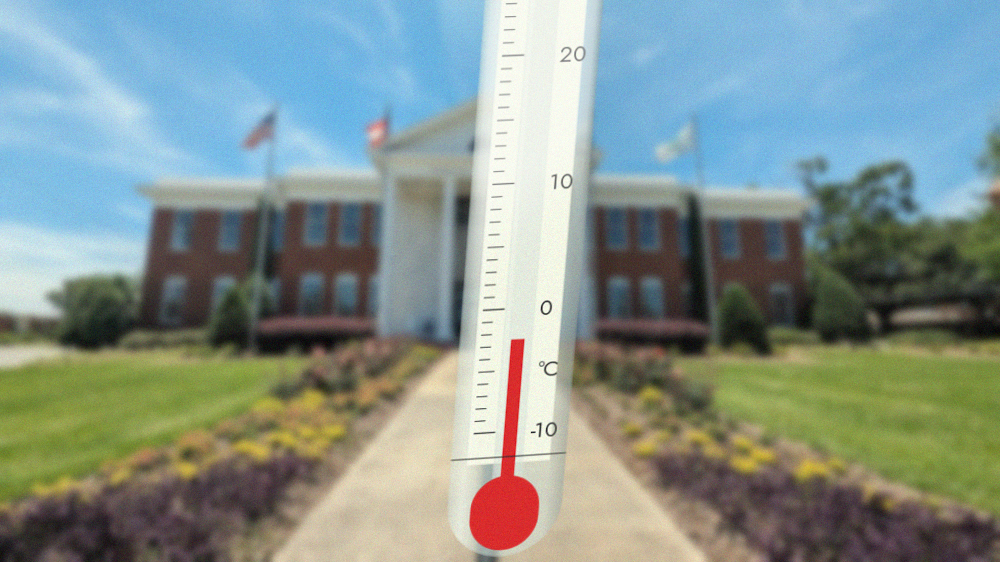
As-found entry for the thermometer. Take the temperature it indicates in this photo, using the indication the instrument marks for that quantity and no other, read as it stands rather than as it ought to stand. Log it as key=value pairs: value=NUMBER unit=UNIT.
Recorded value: value=-2.5 unit=°C
